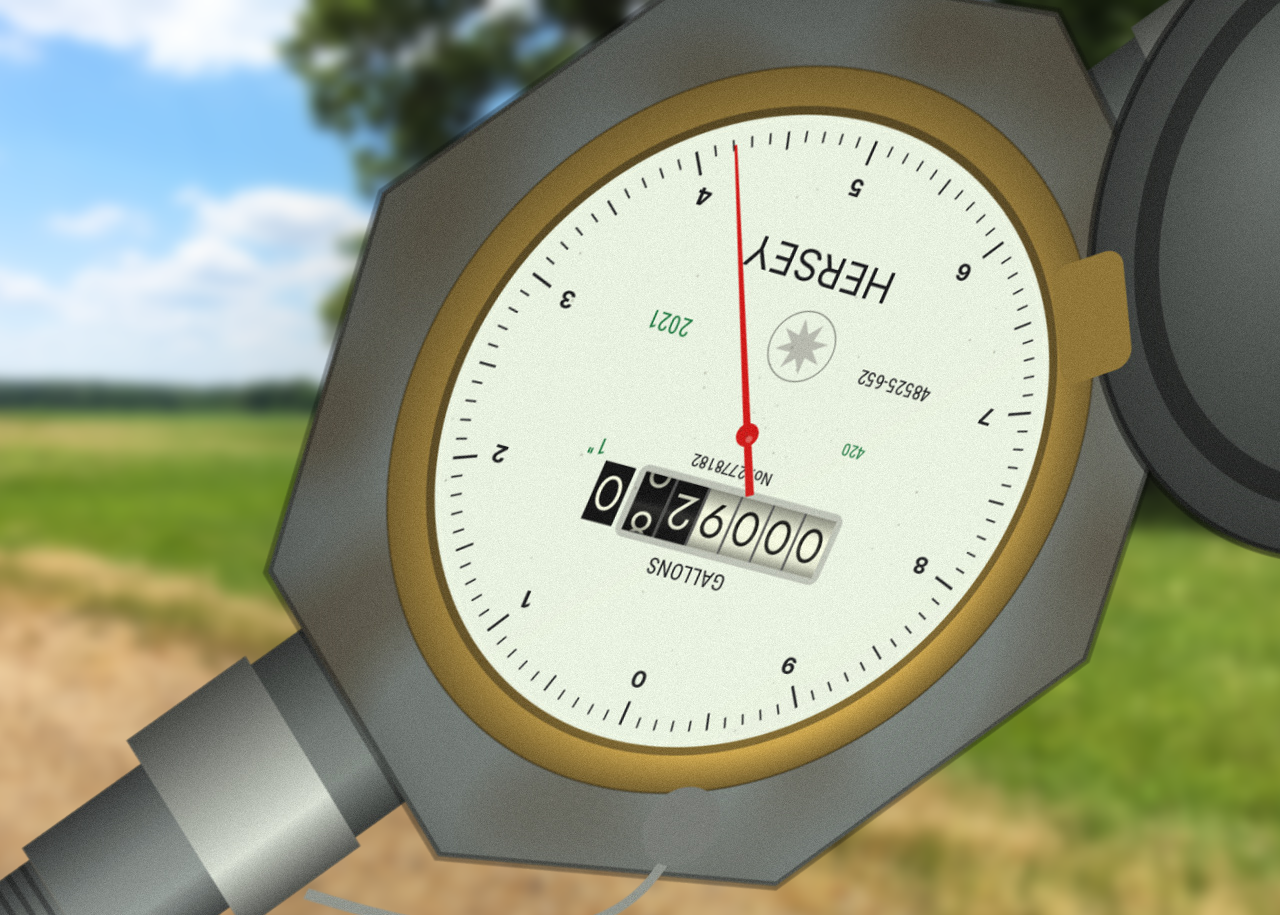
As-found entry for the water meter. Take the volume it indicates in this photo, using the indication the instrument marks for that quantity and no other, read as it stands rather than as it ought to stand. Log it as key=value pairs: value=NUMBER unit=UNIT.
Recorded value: value=9284.2 unit=gal
